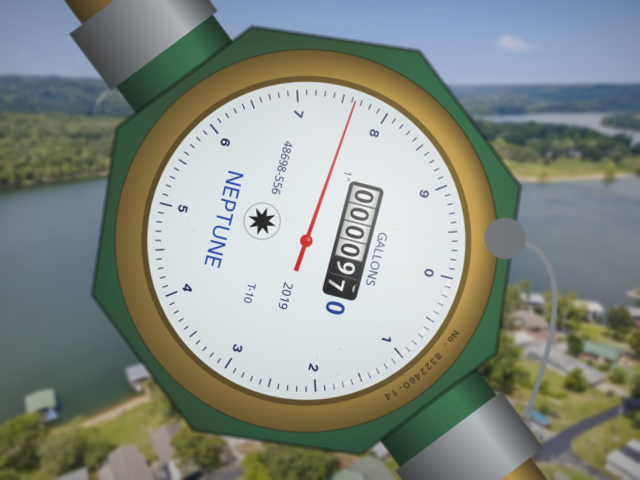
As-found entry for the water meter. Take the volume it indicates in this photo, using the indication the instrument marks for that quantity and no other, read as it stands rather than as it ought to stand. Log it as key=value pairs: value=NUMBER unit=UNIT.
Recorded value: value=967.6 unit=gal
